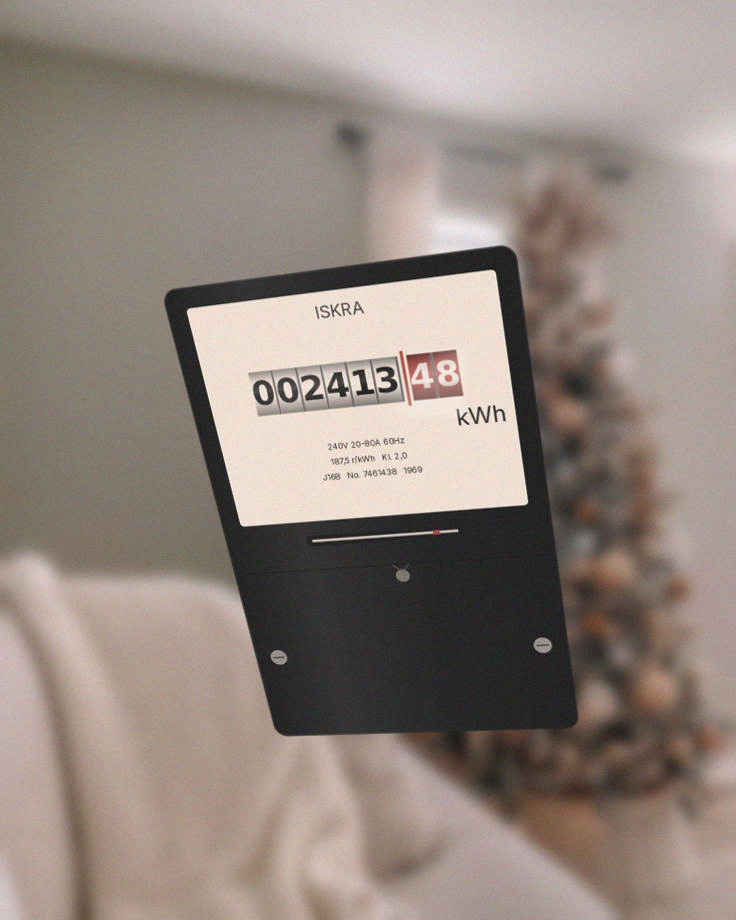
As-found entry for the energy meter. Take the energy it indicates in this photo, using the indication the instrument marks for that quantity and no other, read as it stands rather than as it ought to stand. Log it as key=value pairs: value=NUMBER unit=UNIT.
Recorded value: value=2413.48 unit=kWh
